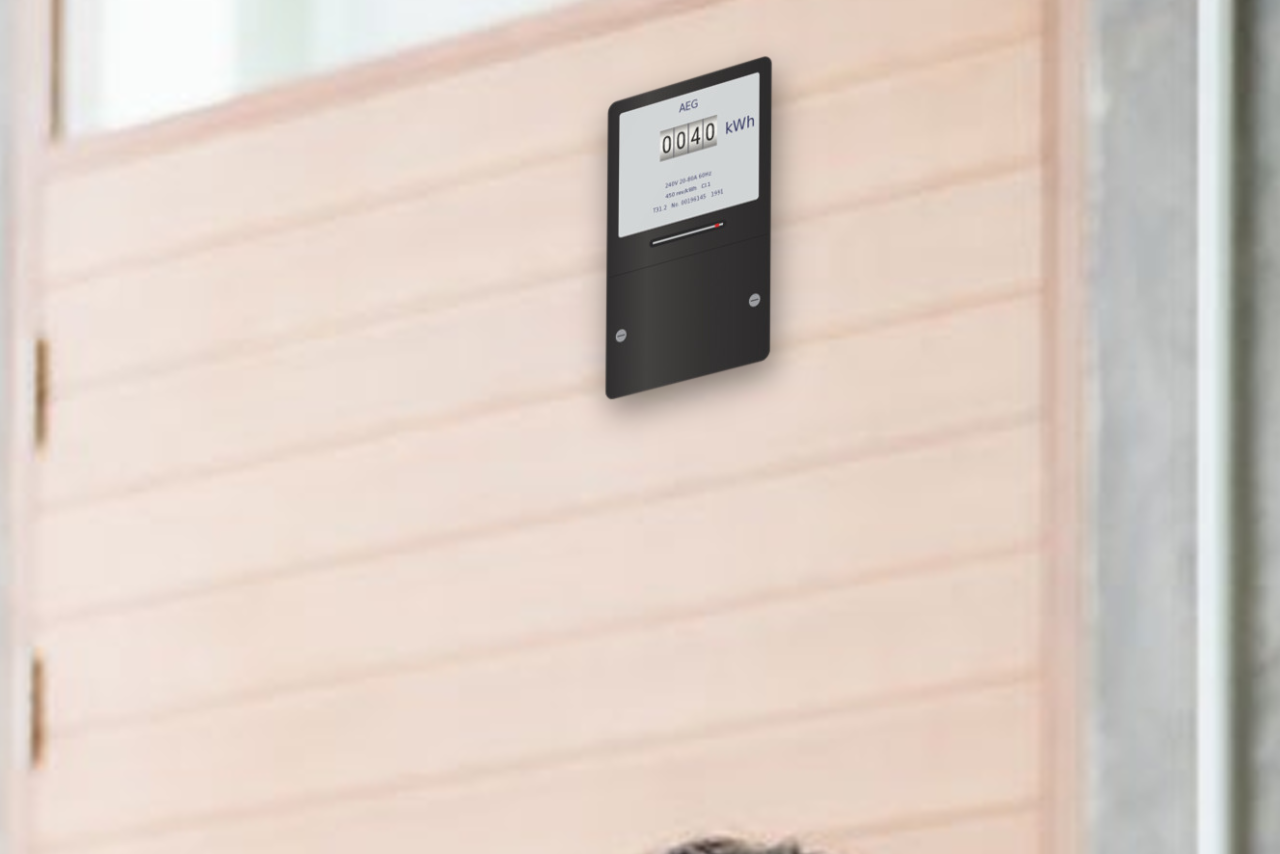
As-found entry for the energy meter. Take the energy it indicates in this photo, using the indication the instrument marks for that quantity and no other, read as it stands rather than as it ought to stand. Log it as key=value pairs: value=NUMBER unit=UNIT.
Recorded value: value=40 unit=kWh
